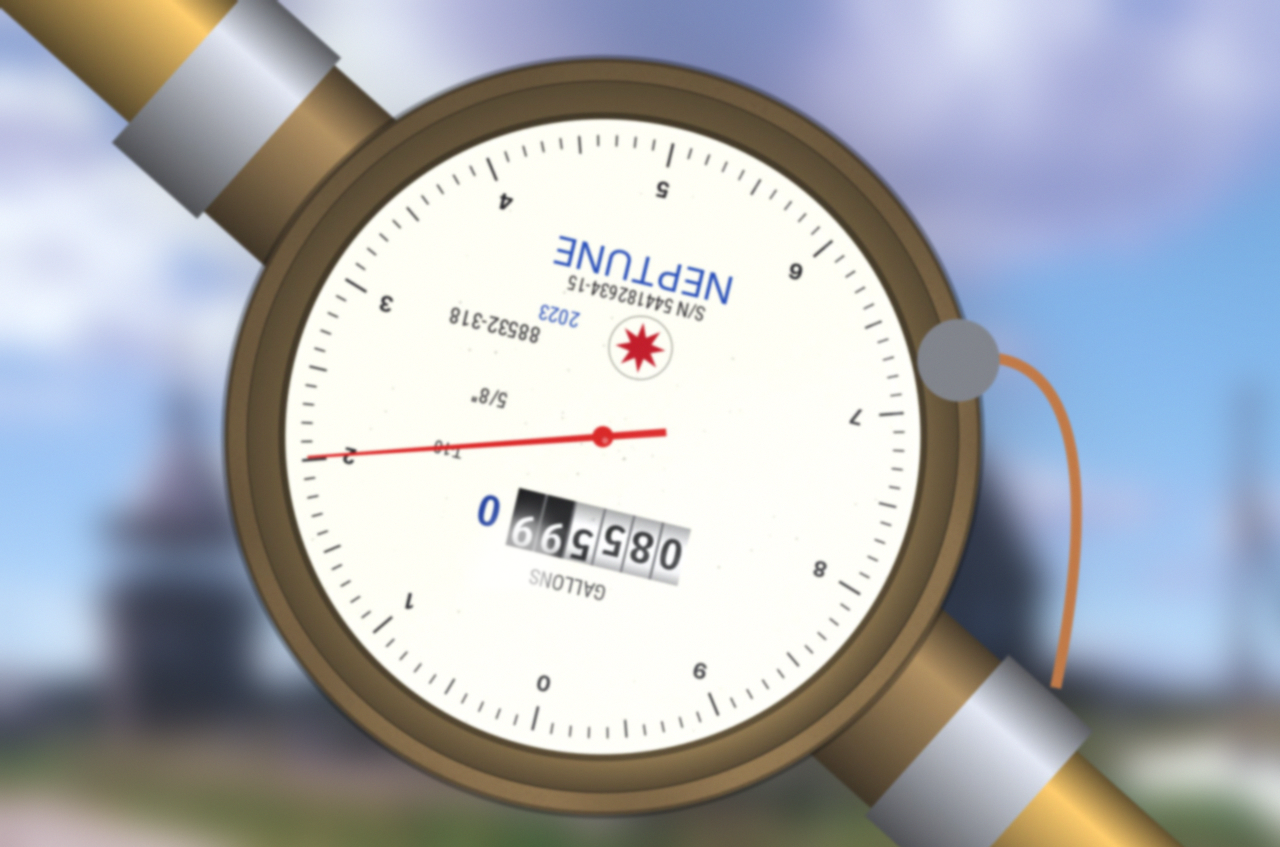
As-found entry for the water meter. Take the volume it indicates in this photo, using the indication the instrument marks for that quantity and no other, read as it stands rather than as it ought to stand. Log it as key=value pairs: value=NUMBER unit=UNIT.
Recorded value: value=855992.0 unit=gal
